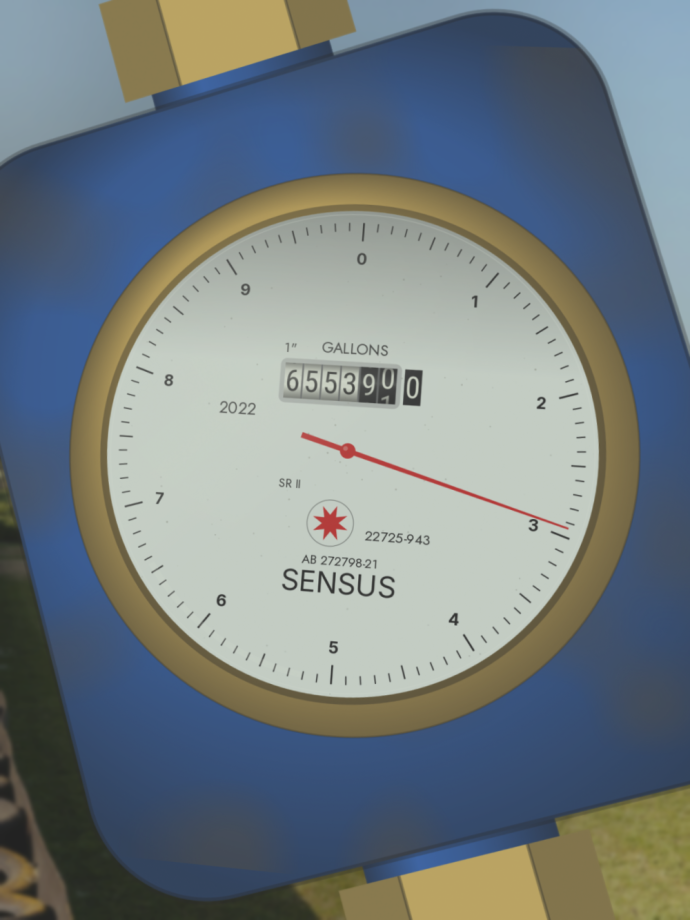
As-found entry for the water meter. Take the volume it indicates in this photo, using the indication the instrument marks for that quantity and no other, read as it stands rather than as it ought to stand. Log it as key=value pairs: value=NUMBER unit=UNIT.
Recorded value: value=6553902.9 unit=gal
